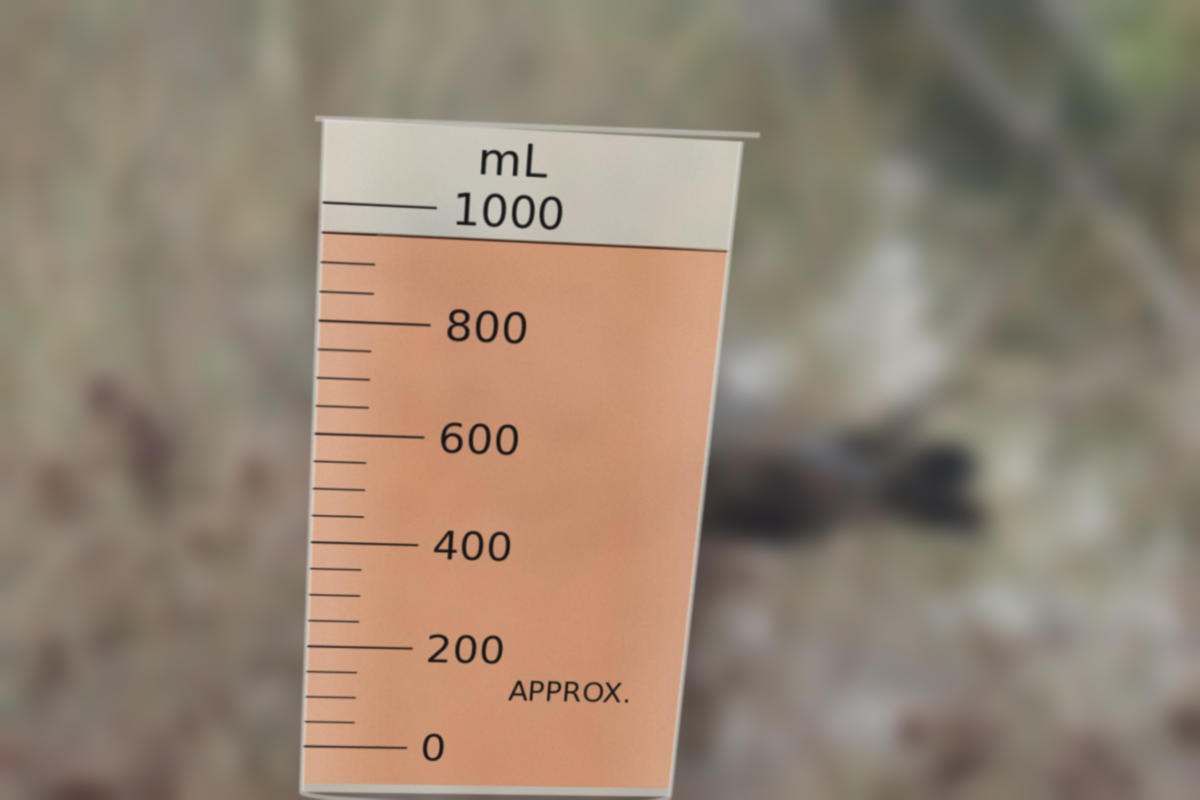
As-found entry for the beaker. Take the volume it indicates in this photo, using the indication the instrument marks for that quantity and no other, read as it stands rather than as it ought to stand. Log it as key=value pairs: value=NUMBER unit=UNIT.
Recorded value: value=950 unit=mL
